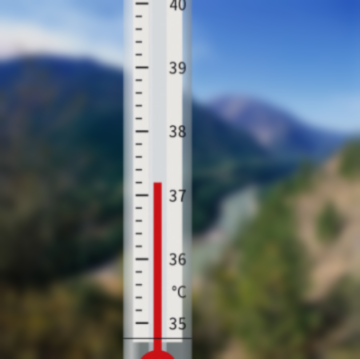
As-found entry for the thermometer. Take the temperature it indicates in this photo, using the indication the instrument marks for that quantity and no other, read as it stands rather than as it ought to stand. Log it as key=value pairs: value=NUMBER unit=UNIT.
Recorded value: value=37.2 unit=°C
